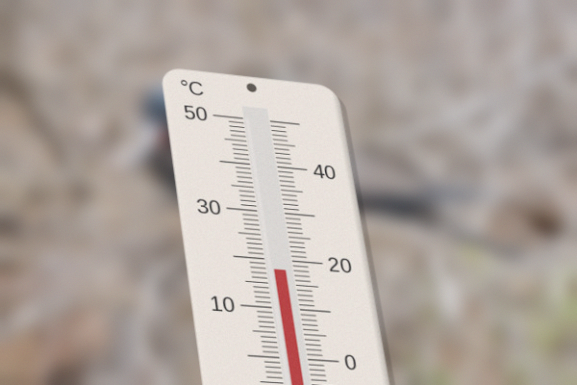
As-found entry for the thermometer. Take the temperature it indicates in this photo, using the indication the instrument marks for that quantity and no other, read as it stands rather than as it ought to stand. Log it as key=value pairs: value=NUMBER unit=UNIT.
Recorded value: value=18 unit=°C
